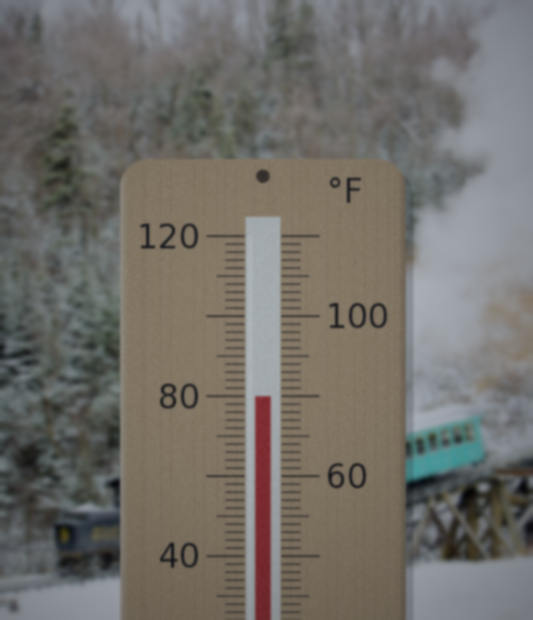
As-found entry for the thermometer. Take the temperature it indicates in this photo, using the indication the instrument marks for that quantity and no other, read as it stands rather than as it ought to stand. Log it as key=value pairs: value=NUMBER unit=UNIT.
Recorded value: value=80 unit=°F
